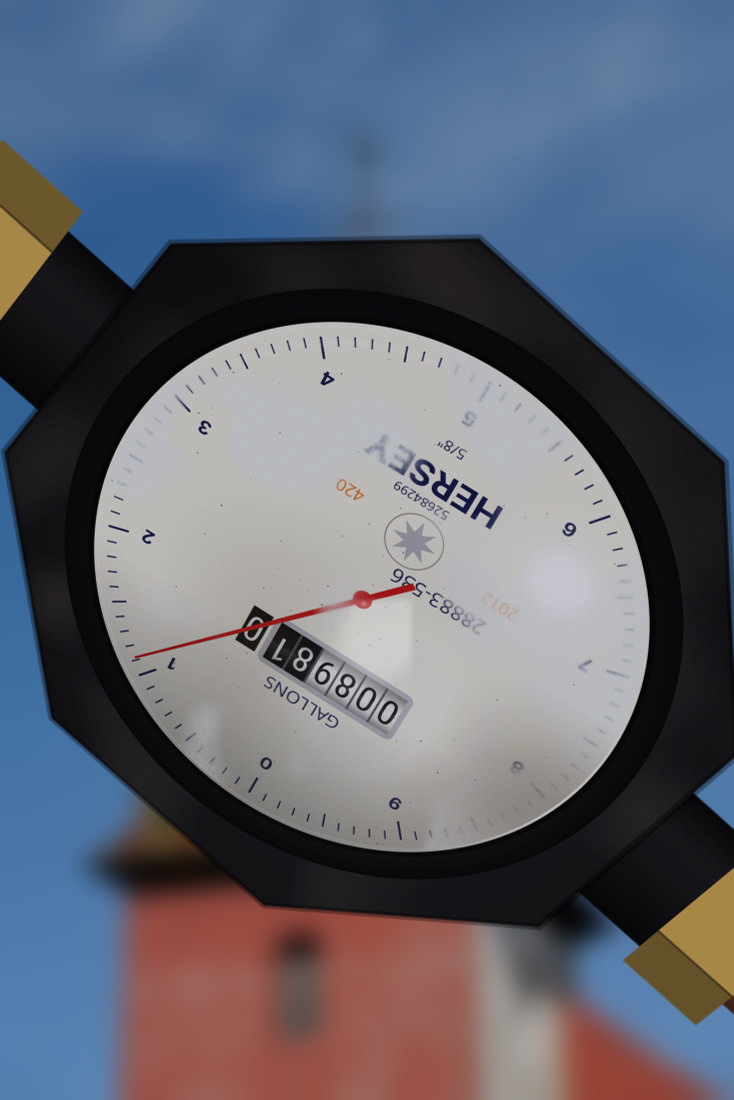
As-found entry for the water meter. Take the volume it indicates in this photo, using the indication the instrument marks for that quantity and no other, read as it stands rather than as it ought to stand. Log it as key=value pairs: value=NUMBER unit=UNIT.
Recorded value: value=89811.1 unit=gal
